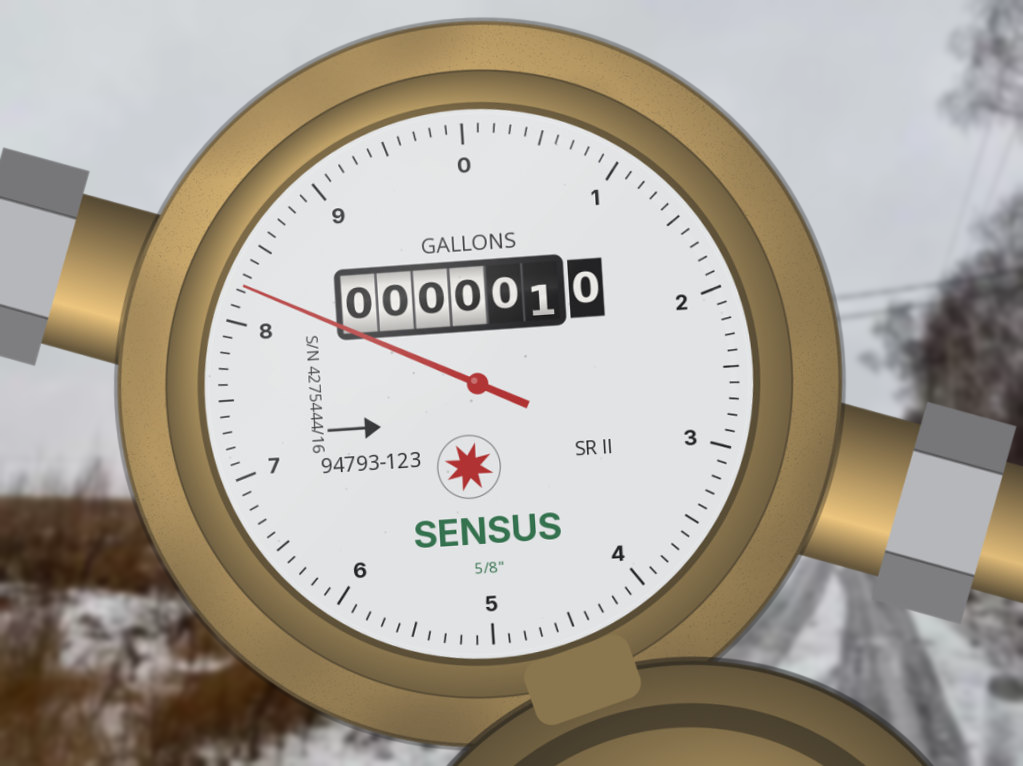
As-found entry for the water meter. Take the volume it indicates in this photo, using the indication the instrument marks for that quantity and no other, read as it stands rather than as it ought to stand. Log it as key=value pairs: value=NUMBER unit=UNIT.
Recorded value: value=8.2 unit=gal
